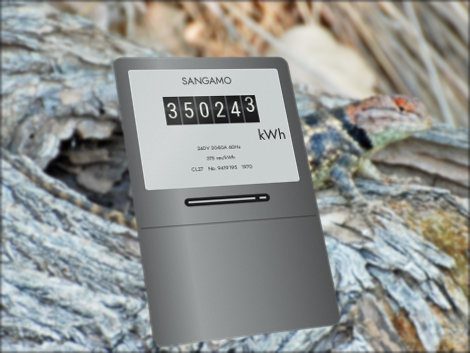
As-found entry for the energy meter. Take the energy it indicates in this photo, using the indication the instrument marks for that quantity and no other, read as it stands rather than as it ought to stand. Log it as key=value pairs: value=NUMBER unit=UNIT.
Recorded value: value=350243 unit=kWh
